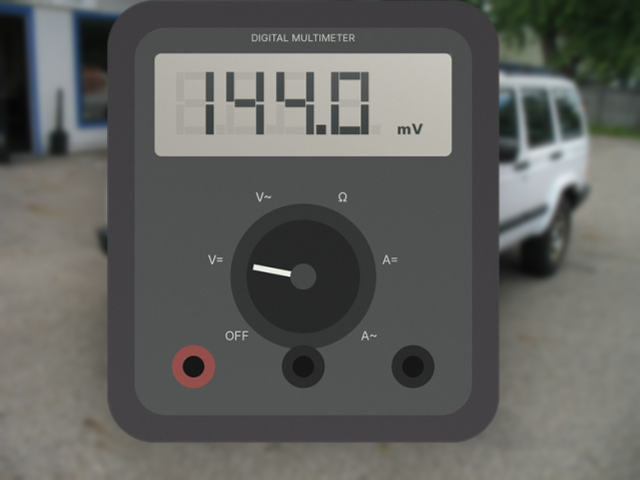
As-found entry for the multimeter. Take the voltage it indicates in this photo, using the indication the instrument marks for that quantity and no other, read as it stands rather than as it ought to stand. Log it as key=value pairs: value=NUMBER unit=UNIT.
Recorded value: value=144.0 unit=mV
